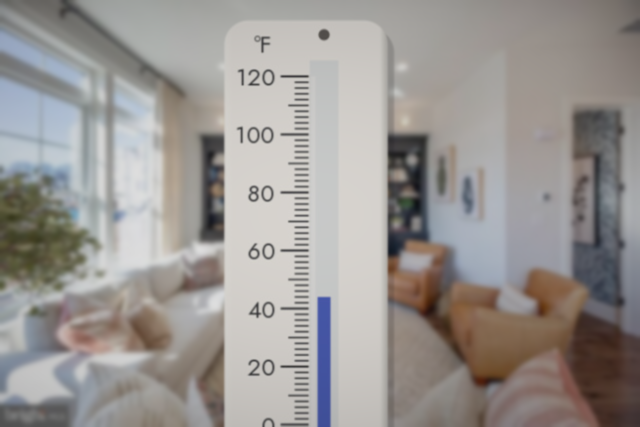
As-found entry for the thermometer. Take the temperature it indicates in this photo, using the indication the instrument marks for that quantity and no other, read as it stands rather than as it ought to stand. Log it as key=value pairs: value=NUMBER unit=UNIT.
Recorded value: value=44 unit=°F
